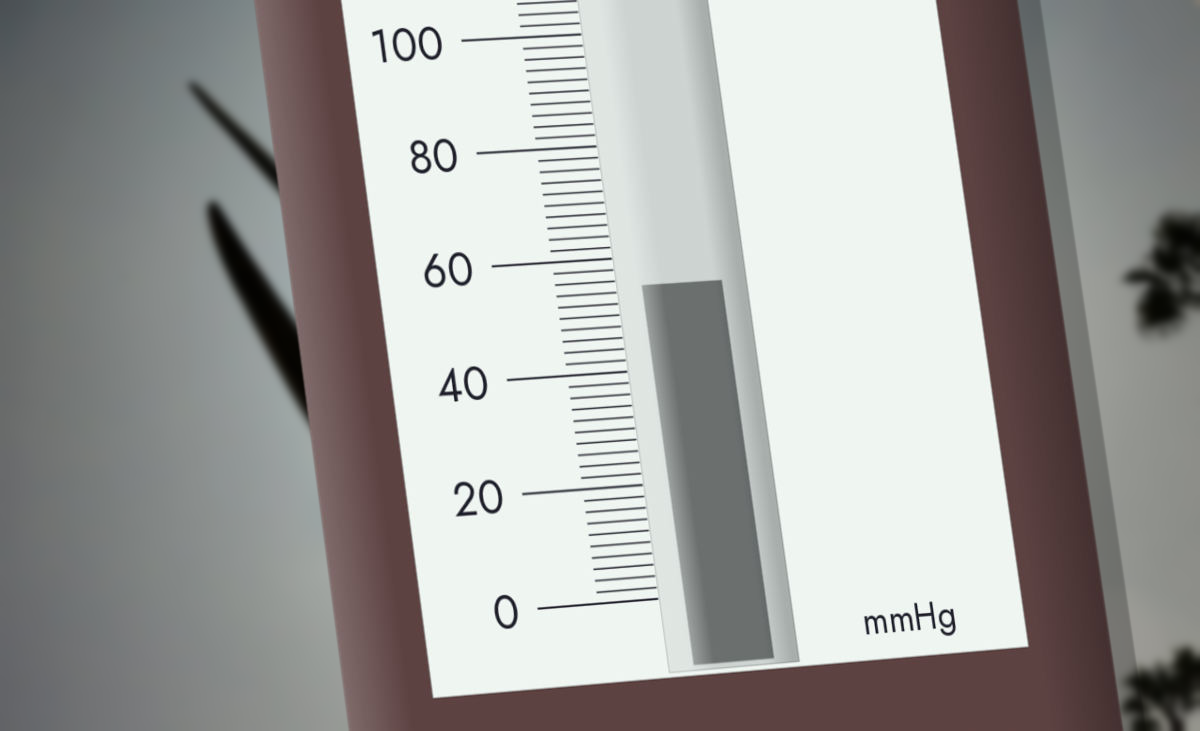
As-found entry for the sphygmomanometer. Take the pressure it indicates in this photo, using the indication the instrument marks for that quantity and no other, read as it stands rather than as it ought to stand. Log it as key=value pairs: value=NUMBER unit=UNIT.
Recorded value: value=55 unit=mmHg
